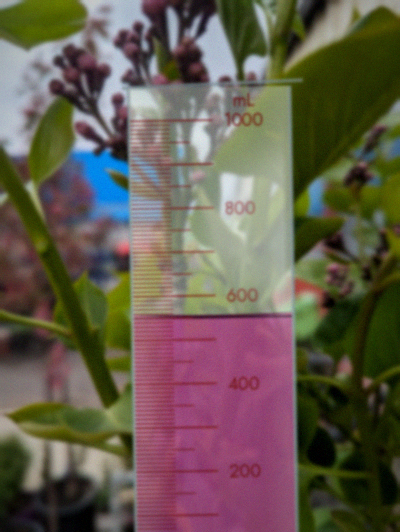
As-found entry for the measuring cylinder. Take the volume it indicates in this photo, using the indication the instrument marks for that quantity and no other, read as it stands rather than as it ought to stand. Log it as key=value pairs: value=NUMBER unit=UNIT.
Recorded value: value=550 unit=mL
